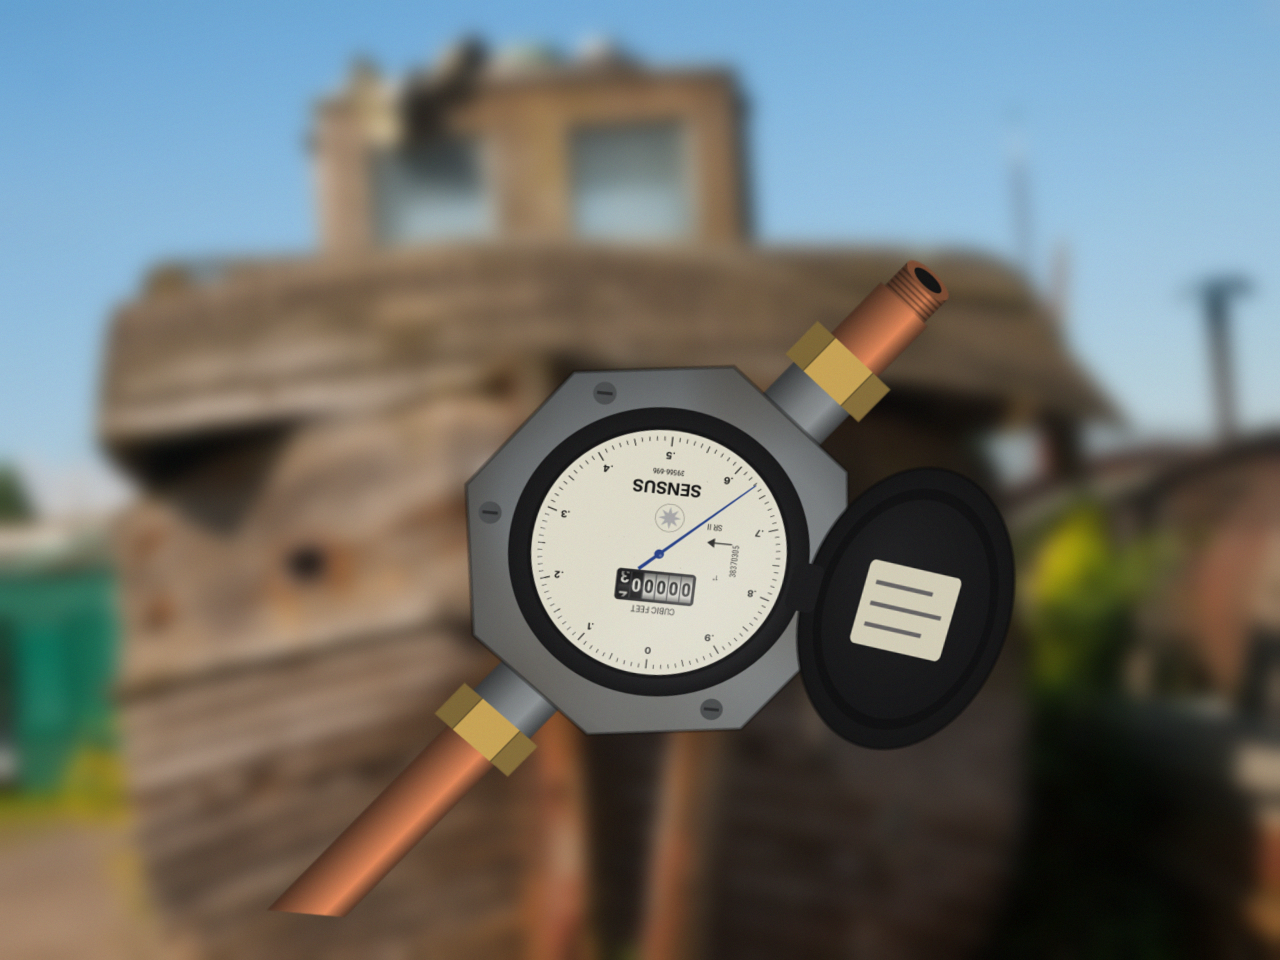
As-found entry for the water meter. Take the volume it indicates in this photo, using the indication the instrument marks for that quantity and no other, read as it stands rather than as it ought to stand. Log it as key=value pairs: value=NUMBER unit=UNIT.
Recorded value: value=2.63 unit=ft³
